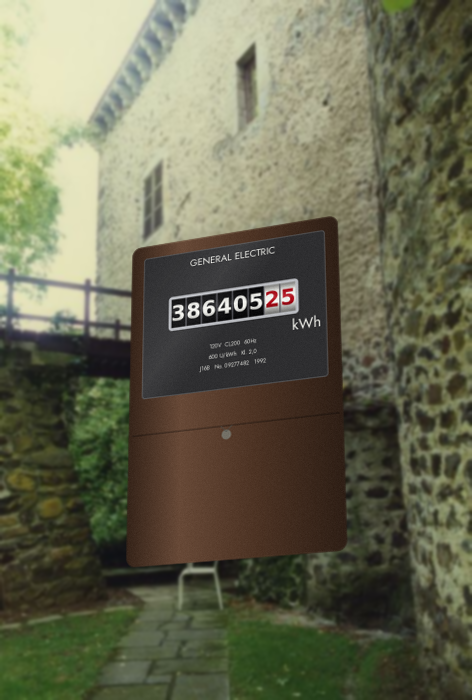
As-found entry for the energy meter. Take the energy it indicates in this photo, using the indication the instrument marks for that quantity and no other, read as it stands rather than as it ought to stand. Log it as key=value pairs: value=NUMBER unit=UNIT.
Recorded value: value=386405.25 unit=kWh
